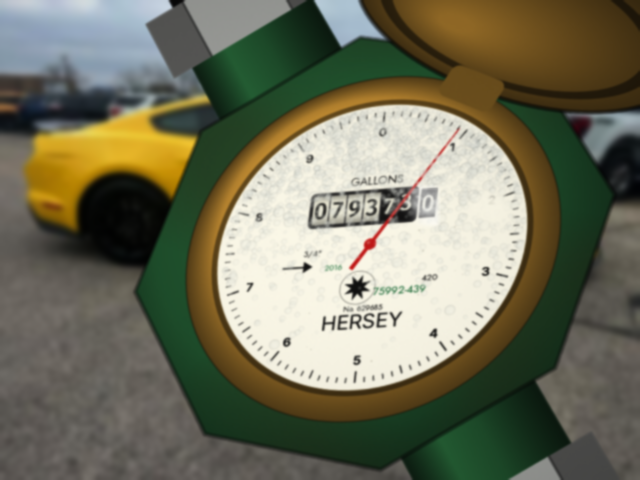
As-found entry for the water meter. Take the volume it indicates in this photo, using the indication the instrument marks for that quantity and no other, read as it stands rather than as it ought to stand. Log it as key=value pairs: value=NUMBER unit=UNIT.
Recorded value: value=793730.9 unit=gal
